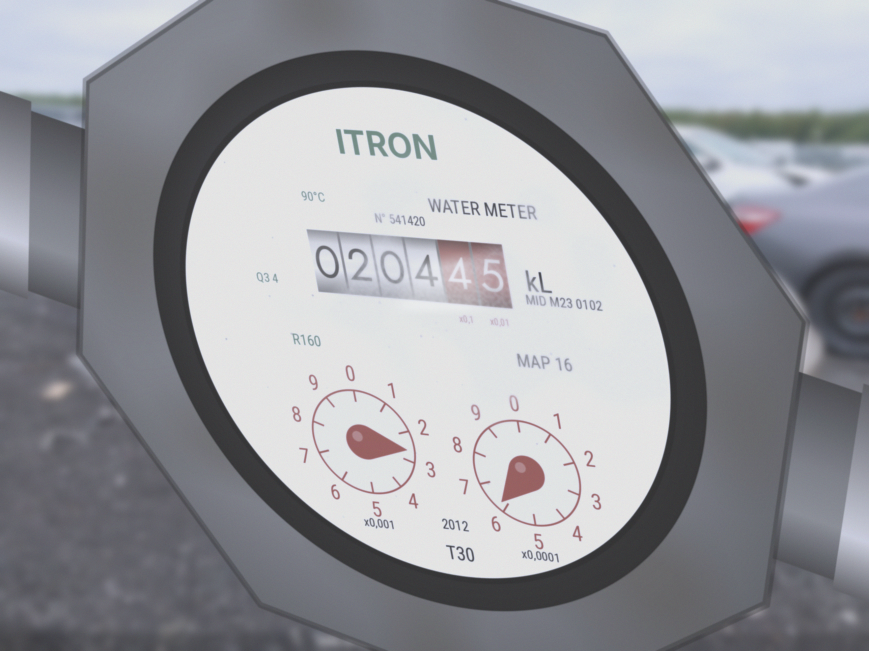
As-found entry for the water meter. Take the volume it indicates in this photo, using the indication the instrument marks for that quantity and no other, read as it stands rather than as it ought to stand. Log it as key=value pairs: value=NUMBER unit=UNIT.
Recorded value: value=204.4526 unit=kL
